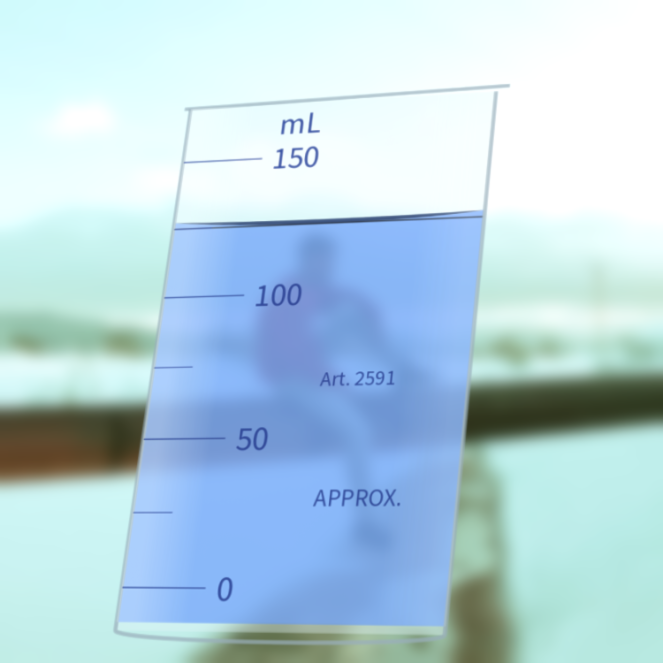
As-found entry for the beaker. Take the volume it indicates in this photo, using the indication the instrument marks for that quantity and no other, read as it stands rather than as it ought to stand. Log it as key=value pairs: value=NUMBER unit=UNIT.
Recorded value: value=125 unit=mL
